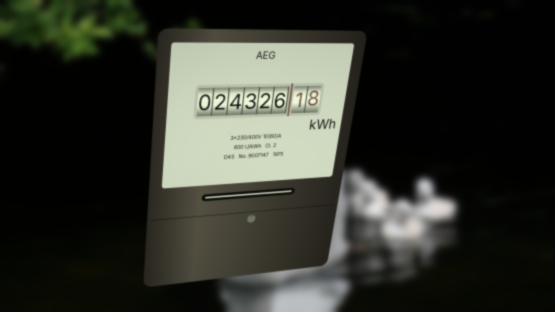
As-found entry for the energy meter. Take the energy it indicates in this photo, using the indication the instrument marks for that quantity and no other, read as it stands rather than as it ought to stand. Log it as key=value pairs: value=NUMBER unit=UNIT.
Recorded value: value=24326.18 unit=kWh
